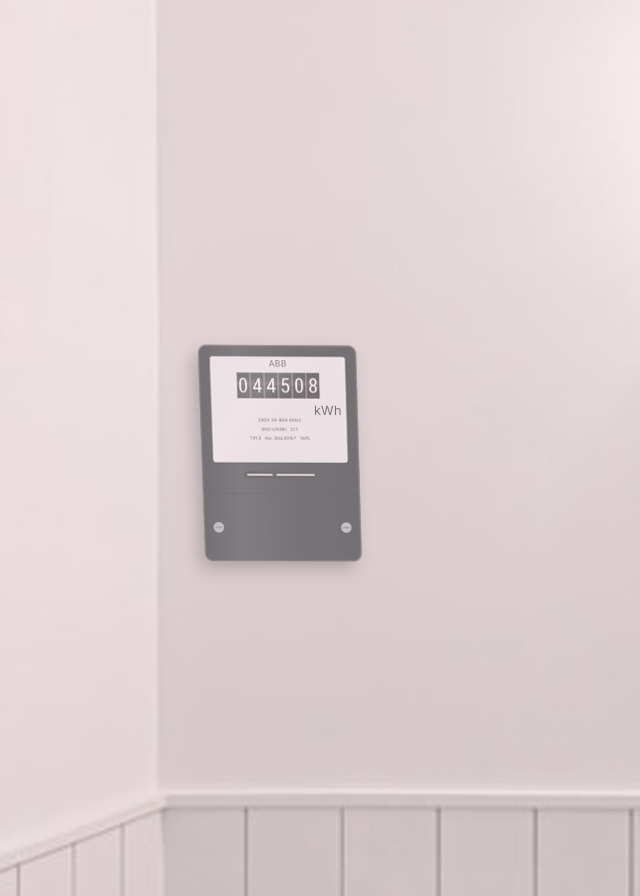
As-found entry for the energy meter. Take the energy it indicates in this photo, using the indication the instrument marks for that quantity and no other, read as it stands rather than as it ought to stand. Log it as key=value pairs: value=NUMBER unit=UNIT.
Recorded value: value=44508 unit=kWh
